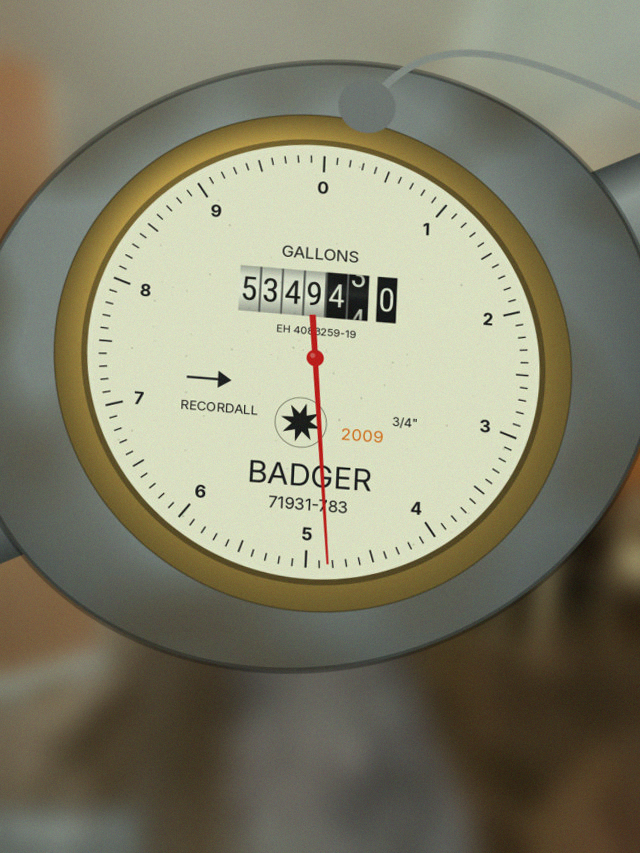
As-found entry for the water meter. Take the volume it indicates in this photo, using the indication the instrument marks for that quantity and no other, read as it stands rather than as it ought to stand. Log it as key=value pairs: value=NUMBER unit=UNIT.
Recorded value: value=5349434.8 unit=gal
